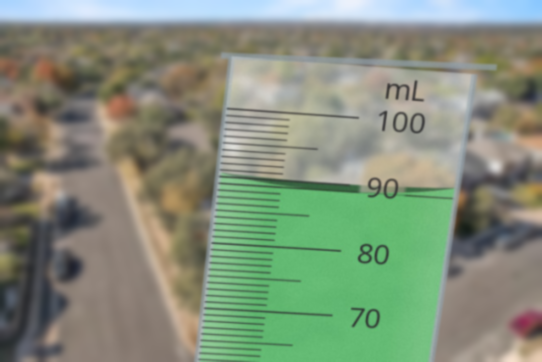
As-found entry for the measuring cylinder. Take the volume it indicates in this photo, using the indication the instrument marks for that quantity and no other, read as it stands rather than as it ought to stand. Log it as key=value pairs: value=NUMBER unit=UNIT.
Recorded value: value=89 unit=mL
